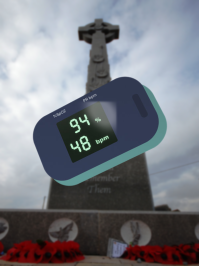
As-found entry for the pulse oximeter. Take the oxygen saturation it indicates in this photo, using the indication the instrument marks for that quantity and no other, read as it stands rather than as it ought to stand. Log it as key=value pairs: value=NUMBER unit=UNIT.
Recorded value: value=94 unit=%
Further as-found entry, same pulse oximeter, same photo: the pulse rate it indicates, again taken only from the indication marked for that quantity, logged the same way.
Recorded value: value=48 unit=bpm
